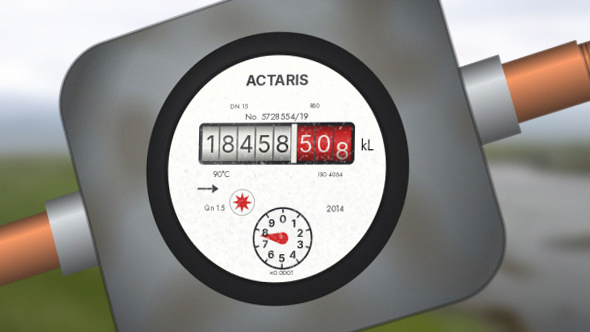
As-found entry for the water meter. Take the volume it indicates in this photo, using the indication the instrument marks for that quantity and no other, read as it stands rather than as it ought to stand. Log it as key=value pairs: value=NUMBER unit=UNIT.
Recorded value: value=18458.5077 unit=kL
